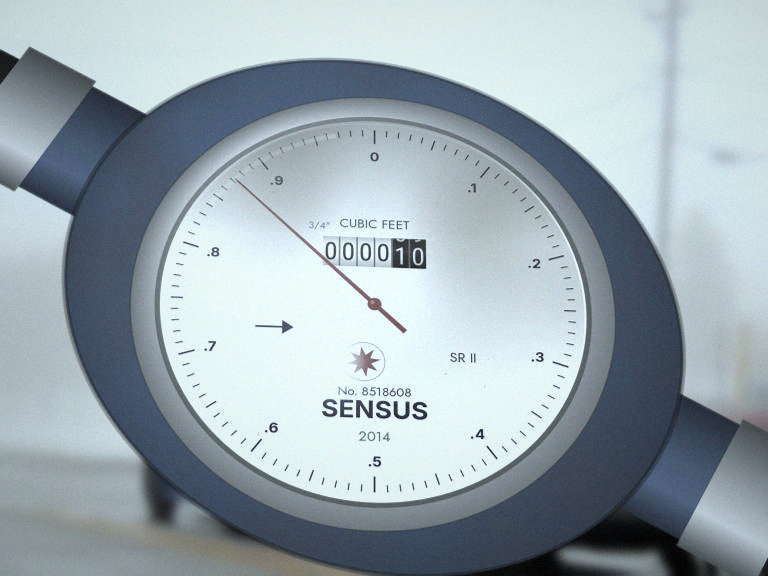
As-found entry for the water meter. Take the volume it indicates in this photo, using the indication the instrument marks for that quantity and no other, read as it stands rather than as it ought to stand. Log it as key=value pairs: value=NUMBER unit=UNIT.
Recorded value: value=9.87 unit=ft³
